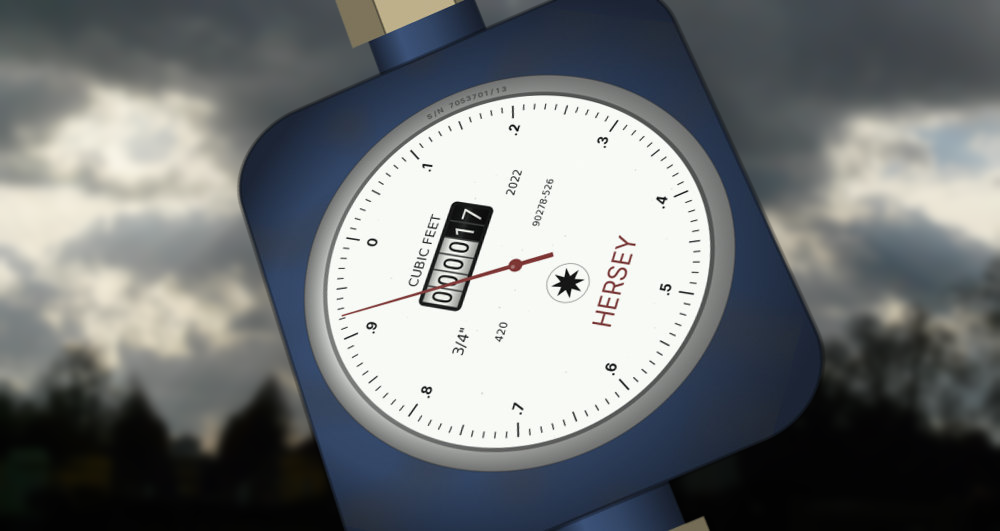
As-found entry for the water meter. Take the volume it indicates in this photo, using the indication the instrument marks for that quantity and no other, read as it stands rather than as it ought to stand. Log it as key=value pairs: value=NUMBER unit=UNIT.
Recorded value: value=16.92 unit=ft³
